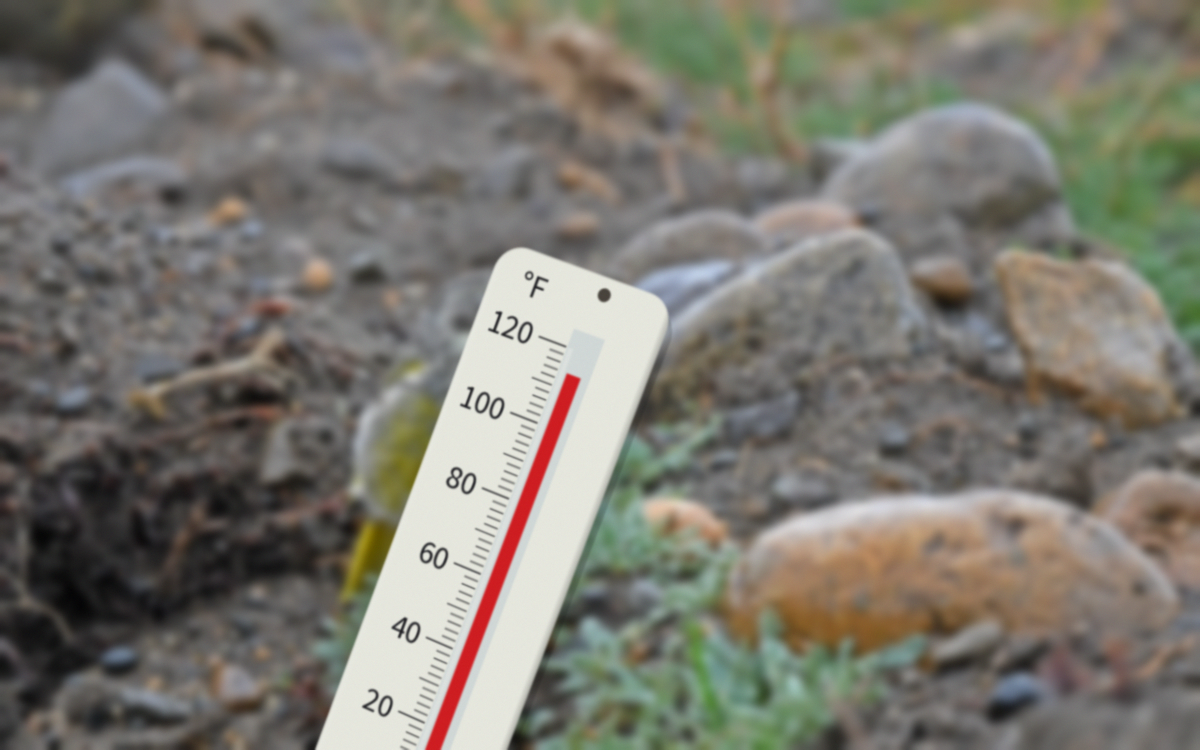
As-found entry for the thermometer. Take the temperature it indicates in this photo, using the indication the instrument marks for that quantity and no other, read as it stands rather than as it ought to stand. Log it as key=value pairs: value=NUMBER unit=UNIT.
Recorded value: value=114 unit=°F
